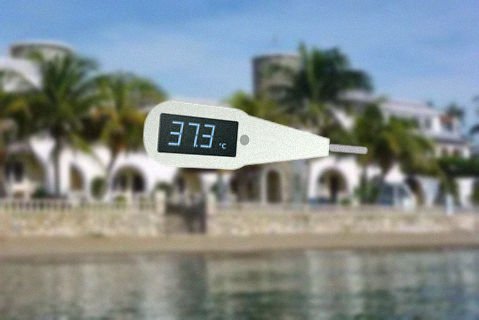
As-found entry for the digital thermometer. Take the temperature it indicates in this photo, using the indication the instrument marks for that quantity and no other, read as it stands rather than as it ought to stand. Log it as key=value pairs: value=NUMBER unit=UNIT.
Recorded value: value=37.3 unit=°C
